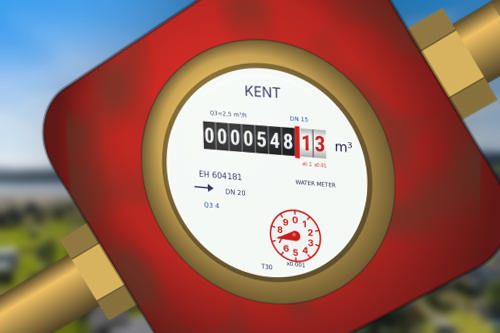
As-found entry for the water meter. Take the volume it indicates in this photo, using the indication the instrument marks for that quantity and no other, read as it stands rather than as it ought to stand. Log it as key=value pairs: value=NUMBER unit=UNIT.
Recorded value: value=548.137 unit=m³
